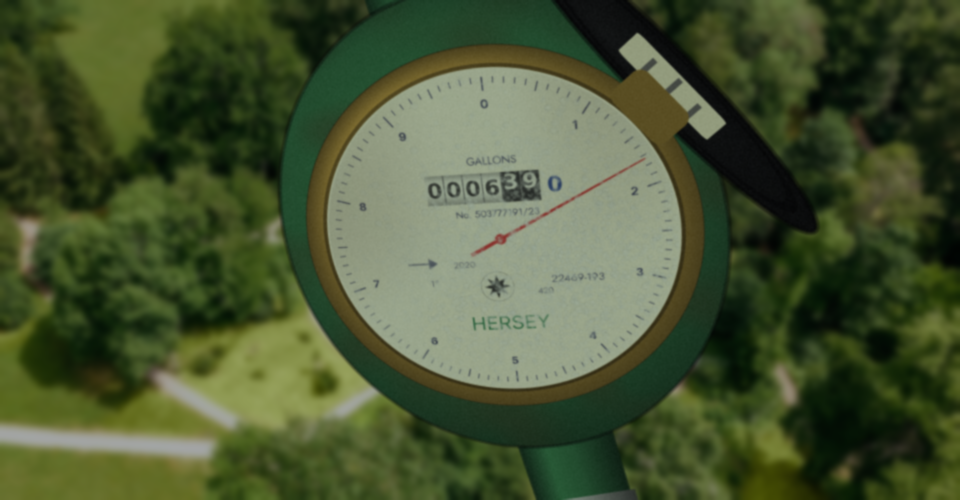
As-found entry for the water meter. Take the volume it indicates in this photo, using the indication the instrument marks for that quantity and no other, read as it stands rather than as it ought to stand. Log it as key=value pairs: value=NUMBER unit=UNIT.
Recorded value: value=6391.7 unit=gal
